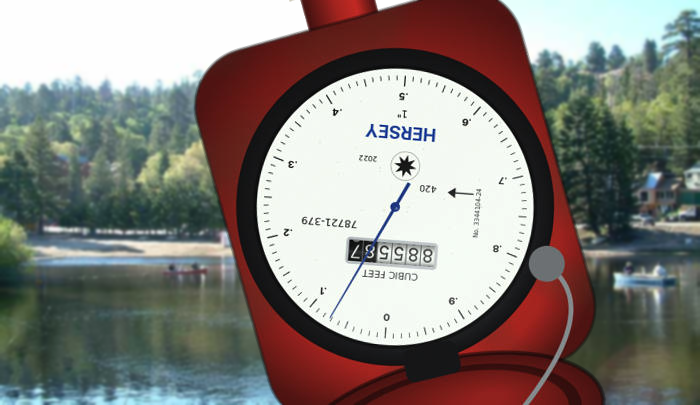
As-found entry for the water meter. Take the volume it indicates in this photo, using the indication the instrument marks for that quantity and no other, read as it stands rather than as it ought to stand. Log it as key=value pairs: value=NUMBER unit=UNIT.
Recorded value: value=885587.07 unit=ft³
